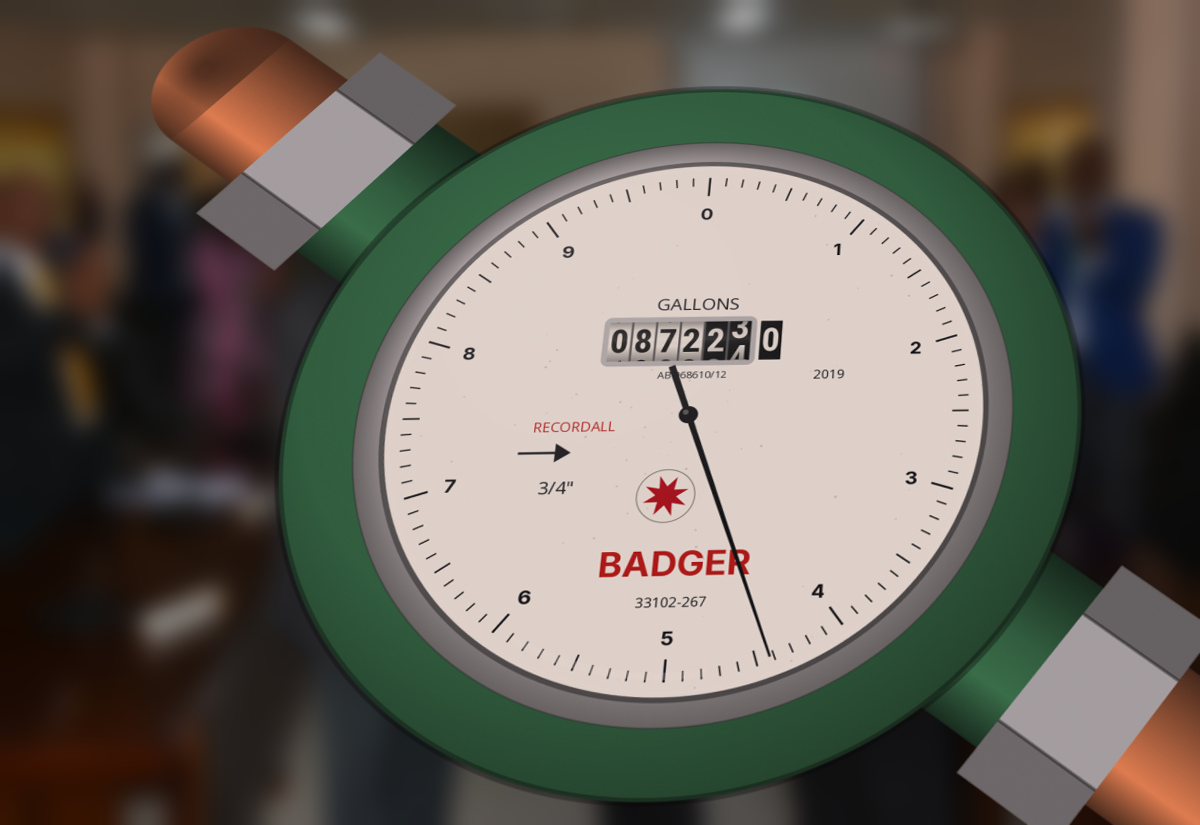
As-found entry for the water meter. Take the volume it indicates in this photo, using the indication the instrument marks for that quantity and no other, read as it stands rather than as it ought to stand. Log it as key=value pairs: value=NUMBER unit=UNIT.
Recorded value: value=872234.4 unit=gal
